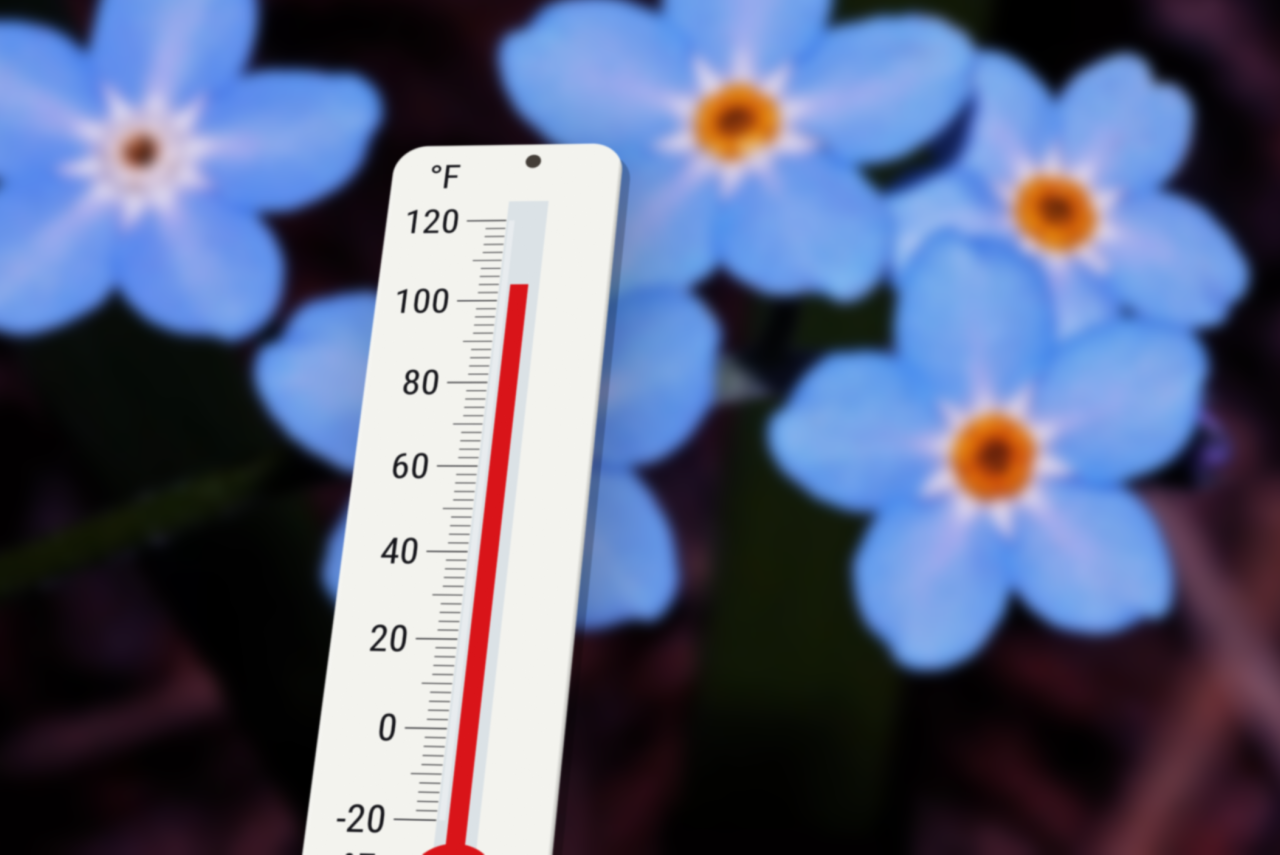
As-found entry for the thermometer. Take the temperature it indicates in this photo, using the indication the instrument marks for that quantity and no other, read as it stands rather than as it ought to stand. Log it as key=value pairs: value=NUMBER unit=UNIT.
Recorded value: value=104 unit=°F
